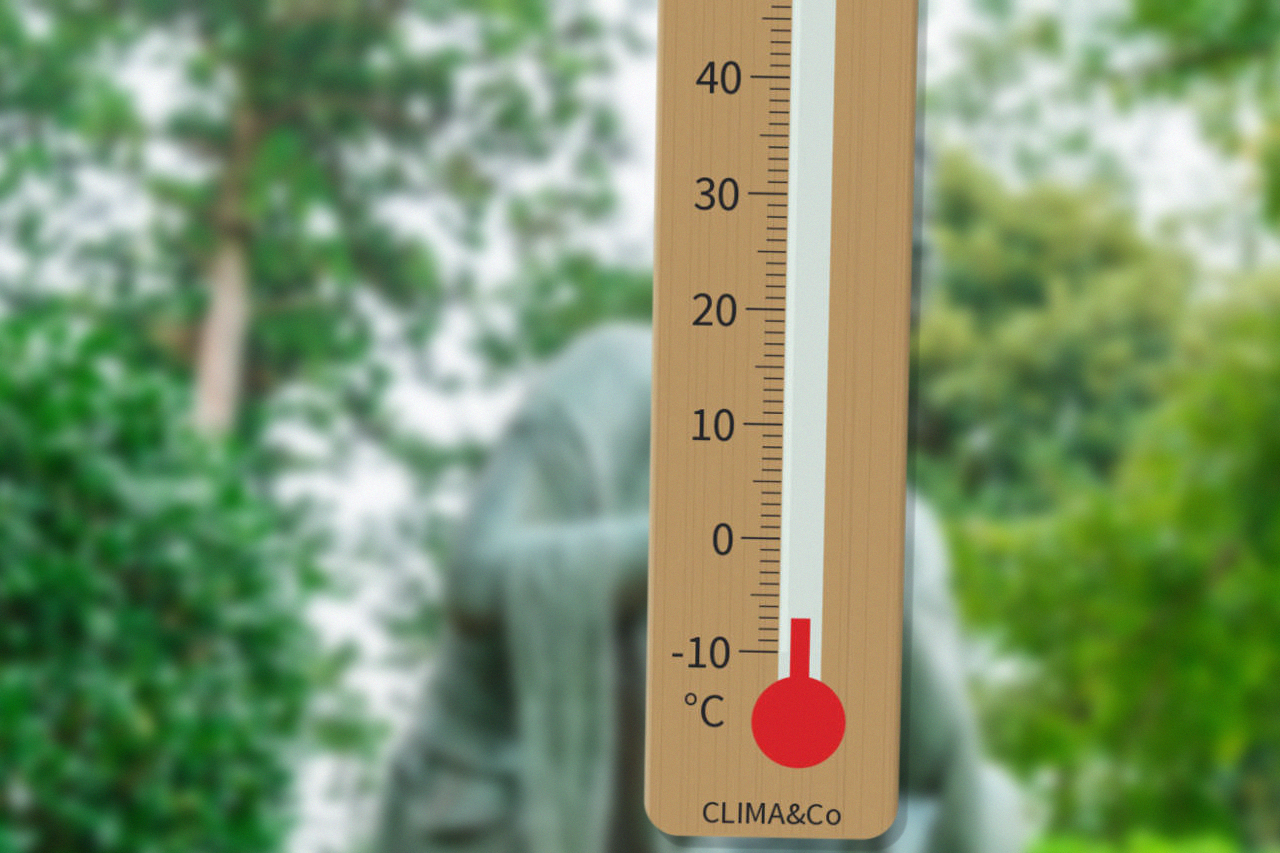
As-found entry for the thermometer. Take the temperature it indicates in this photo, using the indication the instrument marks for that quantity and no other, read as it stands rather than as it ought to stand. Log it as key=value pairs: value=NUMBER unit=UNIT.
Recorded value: value=-7 unit=°C
